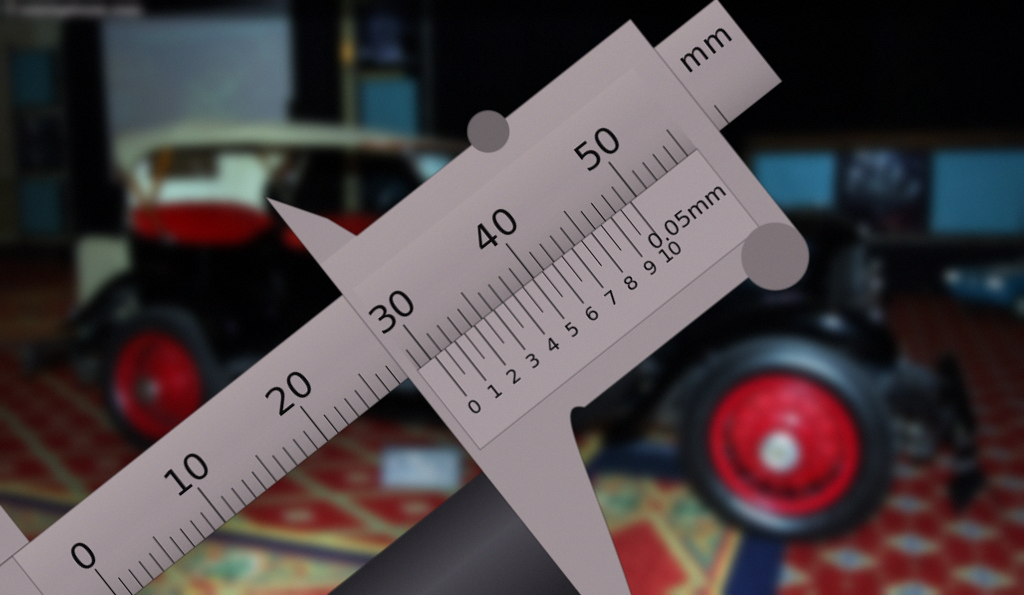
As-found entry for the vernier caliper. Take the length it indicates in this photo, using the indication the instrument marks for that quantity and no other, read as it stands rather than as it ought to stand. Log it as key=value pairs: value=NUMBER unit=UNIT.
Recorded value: value=30.4 unit=mm
